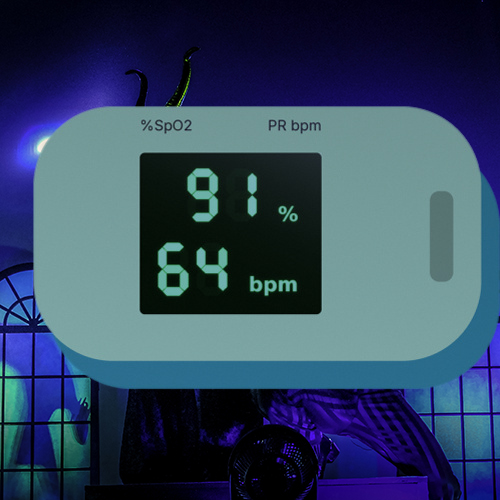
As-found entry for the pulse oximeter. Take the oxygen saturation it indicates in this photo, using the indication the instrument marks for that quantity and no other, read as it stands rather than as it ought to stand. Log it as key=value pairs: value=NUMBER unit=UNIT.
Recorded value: value=91 unit=%
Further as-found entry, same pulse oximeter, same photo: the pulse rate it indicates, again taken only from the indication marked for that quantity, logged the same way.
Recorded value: value=64 unit=bpm
